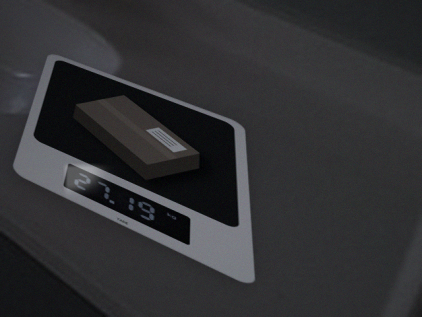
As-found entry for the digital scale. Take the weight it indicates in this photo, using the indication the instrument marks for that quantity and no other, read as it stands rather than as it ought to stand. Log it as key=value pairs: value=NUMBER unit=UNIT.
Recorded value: value=27.19 unit=kg
